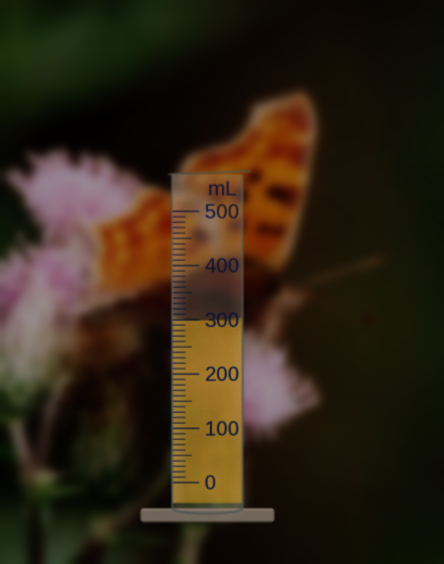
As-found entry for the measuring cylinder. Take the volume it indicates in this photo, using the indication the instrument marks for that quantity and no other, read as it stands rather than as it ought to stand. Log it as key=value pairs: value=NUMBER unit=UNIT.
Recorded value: value=300 unit=mL
